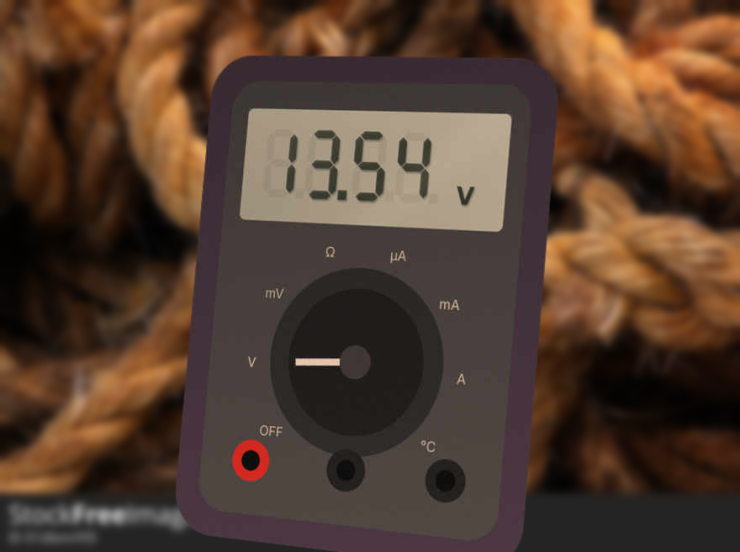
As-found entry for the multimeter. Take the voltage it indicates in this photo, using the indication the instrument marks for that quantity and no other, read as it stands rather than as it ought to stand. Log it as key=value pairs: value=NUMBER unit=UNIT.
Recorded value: value=13.54 unit=V
